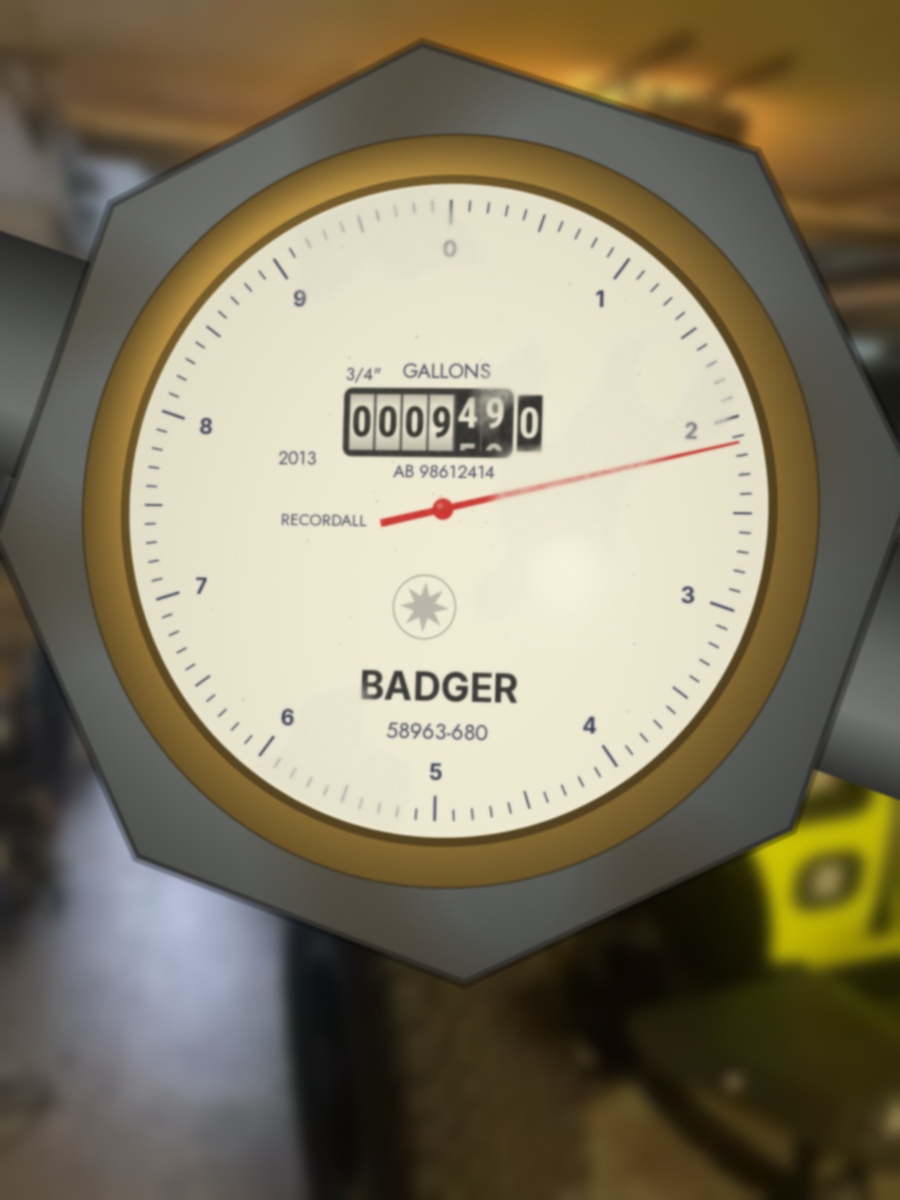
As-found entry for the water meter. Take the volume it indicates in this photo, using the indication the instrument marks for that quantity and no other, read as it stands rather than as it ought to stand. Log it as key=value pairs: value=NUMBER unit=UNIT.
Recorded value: value=9492.1 unit=gal
